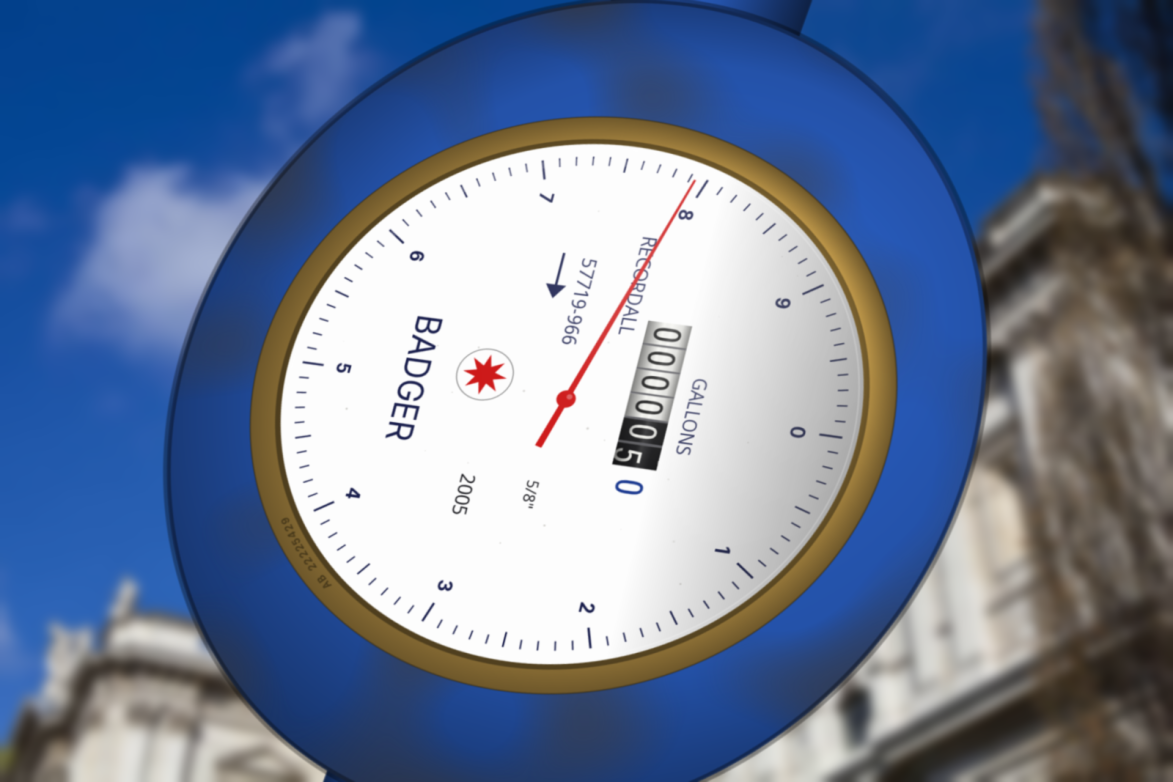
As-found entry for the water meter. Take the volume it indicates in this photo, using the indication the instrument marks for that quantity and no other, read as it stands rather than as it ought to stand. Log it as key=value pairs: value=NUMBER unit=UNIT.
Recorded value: value=47.9 unit=gal
